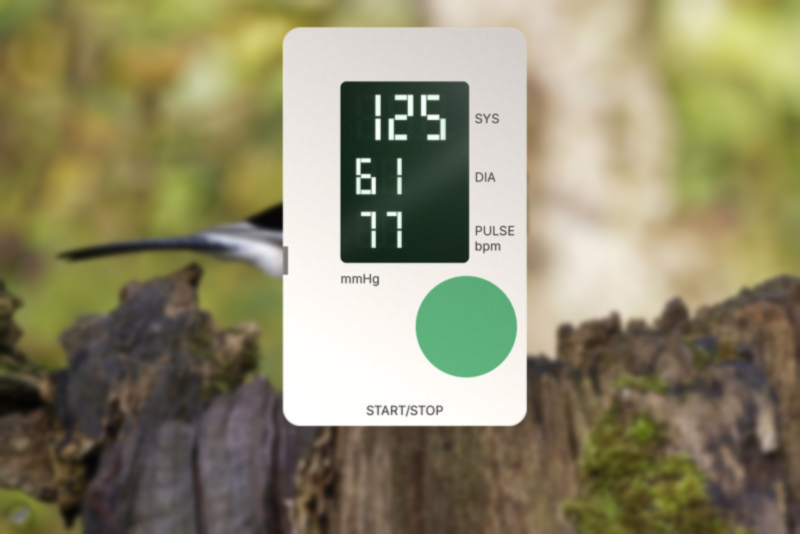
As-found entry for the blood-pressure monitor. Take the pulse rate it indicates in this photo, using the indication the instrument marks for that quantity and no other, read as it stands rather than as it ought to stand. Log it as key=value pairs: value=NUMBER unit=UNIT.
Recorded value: value=77 unit=bpm
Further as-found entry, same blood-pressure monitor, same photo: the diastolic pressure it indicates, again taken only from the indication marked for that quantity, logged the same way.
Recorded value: value=61 unit=mmHg
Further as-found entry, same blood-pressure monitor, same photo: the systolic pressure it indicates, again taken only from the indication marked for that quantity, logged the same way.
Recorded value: value=125 unit=mmHg
